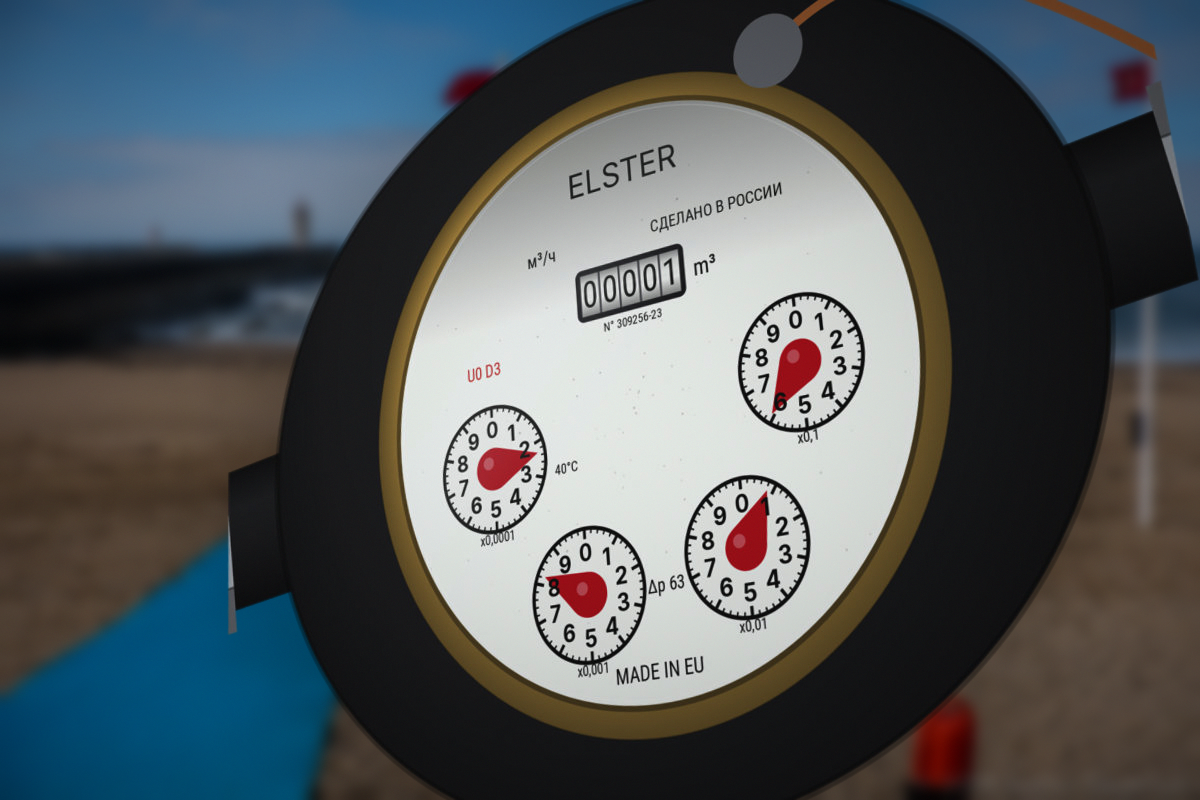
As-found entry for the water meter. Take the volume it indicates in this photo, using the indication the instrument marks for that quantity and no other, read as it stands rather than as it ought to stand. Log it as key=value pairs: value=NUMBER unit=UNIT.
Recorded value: value=1.6082 unit=m³
